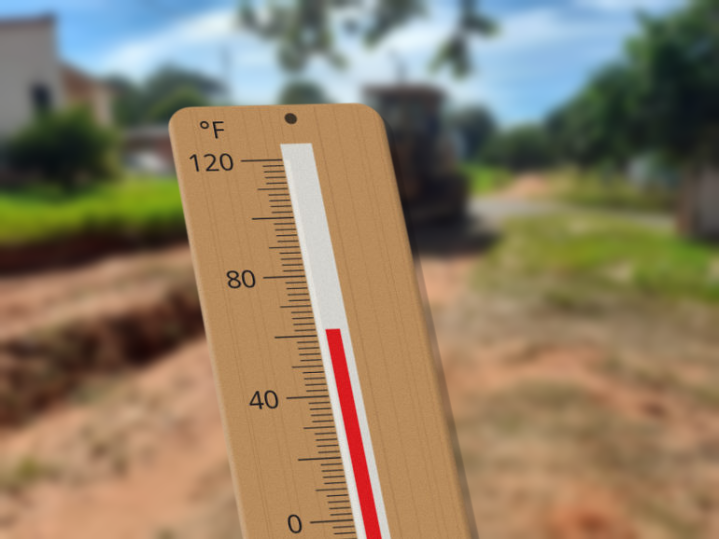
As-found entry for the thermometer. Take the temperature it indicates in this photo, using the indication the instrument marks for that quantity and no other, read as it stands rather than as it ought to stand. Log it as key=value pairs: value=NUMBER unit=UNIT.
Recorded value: value=62 unit=°F
